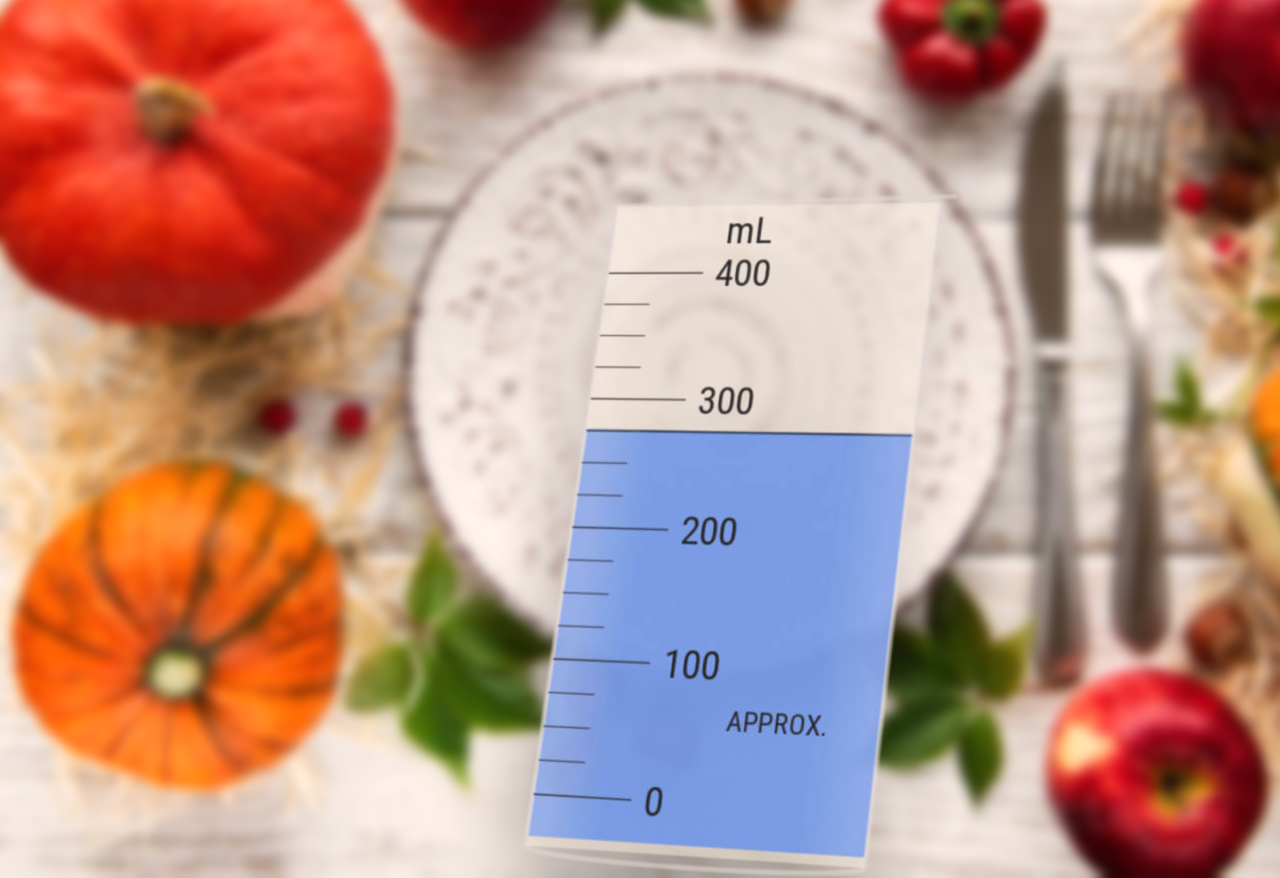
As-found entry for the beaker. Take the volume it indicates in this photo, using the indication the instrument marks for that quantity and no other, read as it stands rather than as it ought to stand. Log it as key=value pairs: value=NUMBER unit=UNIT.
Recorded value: value=275 unit=mL
